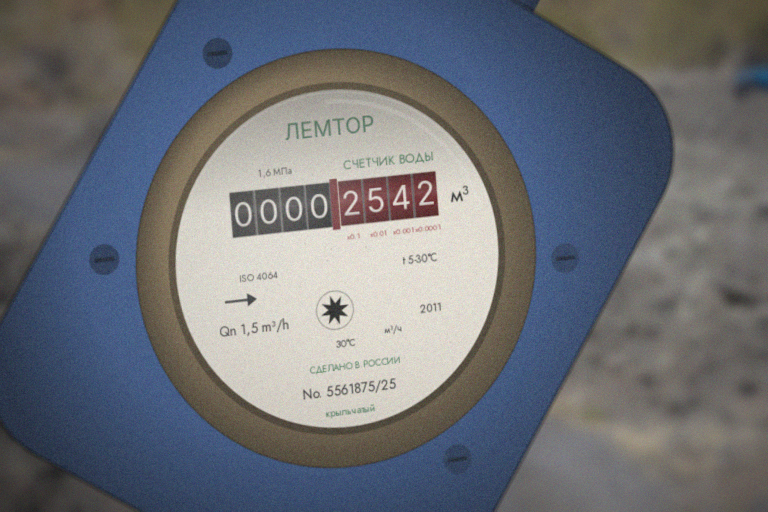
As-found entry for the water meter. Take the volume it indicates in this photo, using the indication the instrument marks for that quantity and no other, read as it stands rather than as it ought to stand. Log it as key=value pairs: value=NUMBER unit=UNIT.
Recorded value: value=0.2542 unit=m³
